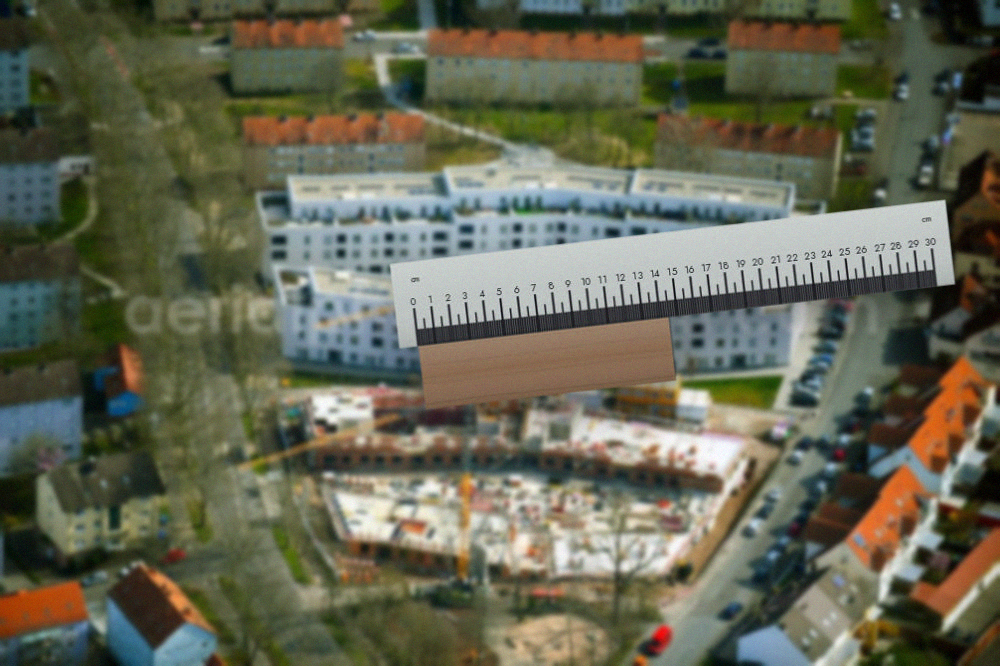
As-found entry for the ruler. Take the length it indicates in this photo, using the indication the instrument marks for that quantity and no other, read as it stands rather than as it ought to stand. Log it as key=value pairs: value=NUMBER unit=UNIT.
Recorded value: value=14.5 unit=cm
